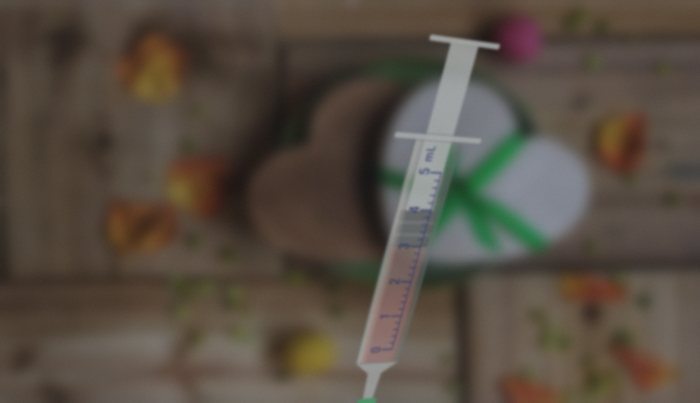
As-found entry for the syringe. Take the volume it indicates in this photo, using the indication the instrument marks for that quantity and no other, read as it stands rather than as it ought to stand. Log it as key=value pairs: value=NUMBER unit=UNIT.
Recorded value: value=3 unit=mL
